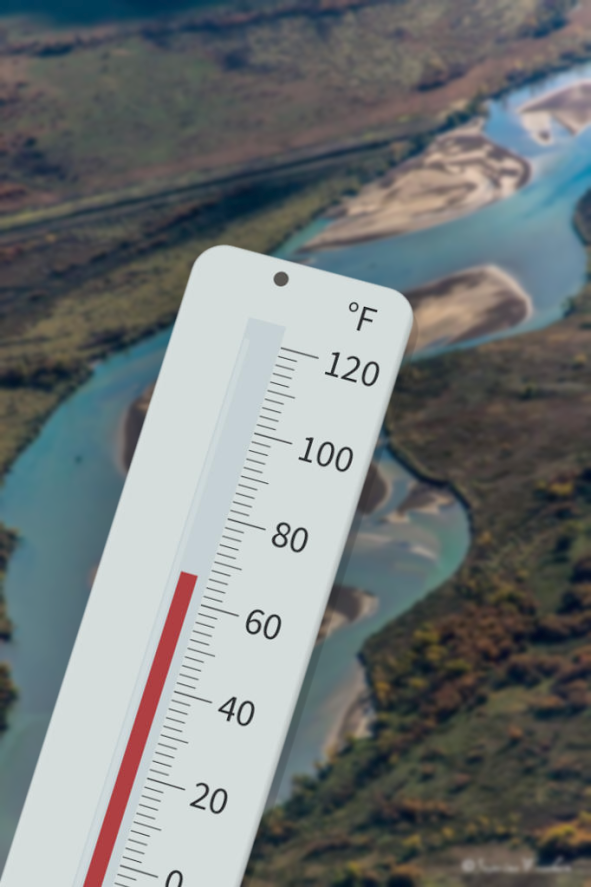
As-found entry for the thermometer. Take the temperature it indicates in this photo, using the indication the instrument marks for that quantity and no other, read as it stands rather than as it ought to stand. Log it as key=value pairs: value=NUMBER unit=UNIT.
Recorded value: value=66 unit=°F
